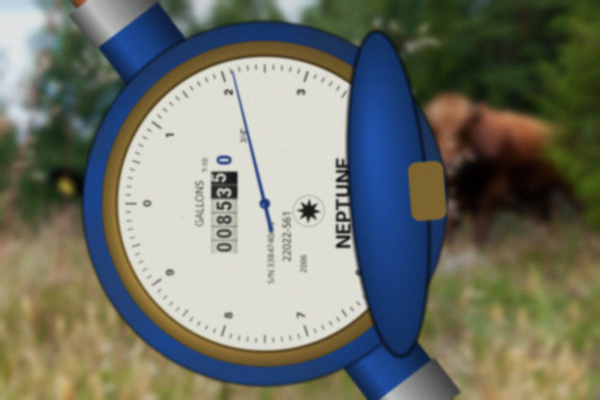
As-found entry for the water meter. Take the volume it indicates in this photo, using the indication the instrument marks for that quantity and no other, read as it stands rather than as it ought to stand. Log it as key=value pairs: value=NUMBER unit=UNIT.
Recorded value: value=85352.1 unit=gal
